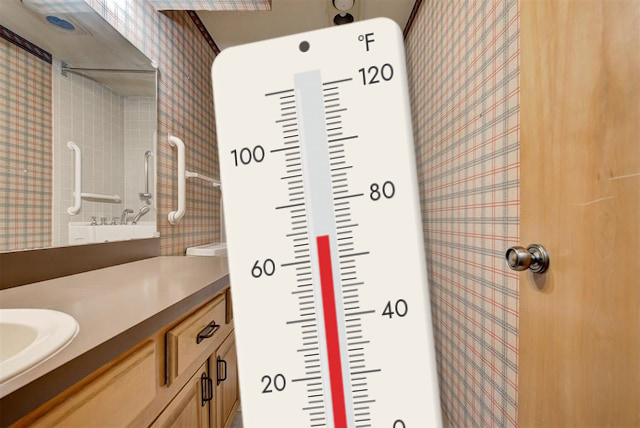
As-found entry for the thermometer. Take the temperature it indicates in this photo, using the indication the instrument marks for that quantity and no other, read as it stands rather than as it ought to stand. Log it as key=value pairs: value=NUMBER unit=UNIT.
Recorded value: value=68 unit=°F
